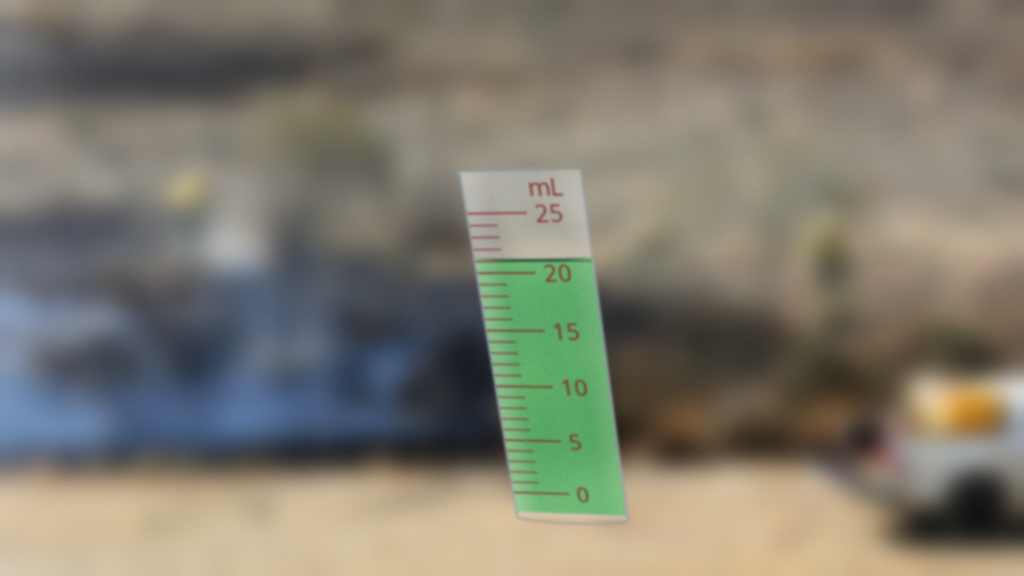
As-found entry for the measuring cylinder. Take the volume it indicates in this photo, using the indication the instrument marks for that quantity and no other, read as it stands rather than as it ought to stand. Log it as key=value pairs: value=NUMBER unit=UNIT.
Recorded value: value=21 unit=mL
